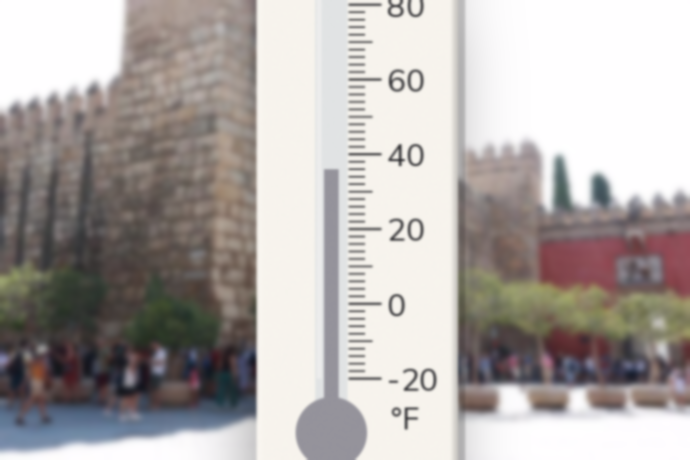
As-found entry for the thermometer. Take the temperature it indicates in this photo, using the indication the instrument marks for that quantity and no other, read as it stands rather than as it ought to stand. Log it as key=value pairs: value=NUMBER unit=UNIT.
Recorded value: value=36 unit=°F
